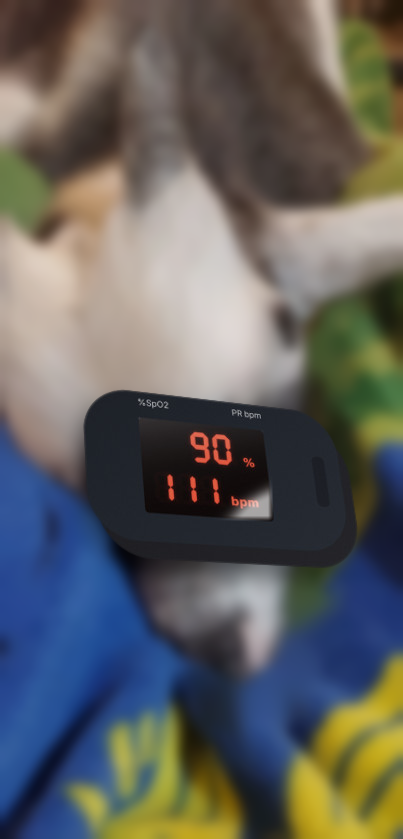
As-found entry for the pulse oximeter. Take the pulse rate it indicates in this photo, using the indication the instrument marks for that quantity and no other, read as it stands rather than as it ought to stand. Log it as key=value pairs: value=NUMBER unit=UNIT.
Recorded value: value=111 unit=bpm
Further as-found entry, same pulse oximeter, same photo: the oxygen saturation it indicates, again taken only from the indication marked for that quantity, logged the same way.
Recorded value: value=90 unit=%
